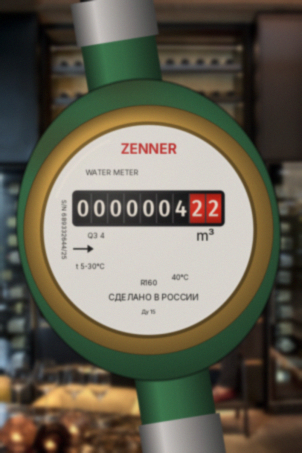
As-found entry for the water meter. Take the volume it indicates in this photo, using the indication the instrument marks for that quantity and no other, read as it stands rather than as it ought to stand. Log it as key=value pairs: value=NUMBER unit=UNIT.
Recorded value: value=4.22 unit=m³
